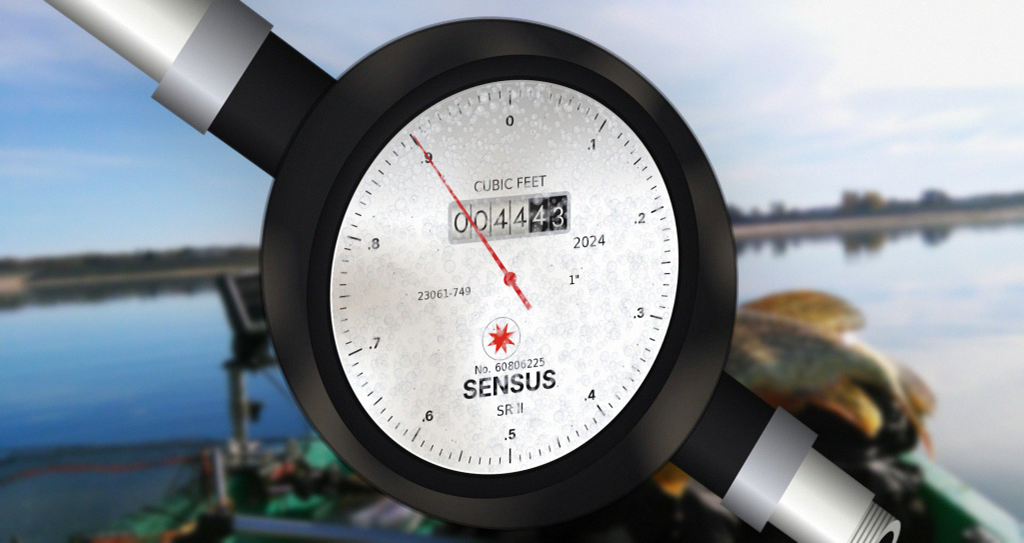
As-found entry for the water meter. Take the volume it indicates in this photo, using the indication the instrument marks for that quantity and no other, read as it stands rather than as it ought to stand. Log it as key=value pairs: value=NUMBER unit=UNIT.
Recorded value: value=4442.90 unit=ft³
